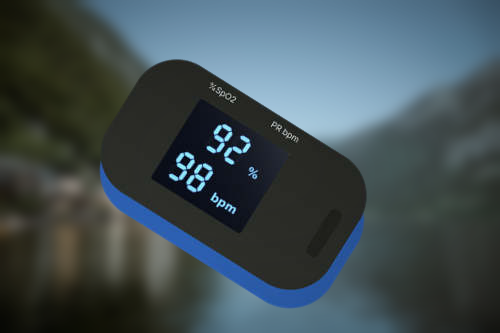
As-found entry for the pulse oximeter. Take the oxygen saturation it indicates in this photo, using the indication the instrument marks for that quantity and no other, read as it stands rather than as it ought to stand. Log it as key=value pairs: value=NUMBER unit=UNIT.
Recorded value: value=92 unit=%
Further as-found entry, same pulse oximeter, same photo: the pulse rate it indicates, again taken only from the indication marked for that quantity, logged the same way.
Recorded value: value=98 unit=bpm
